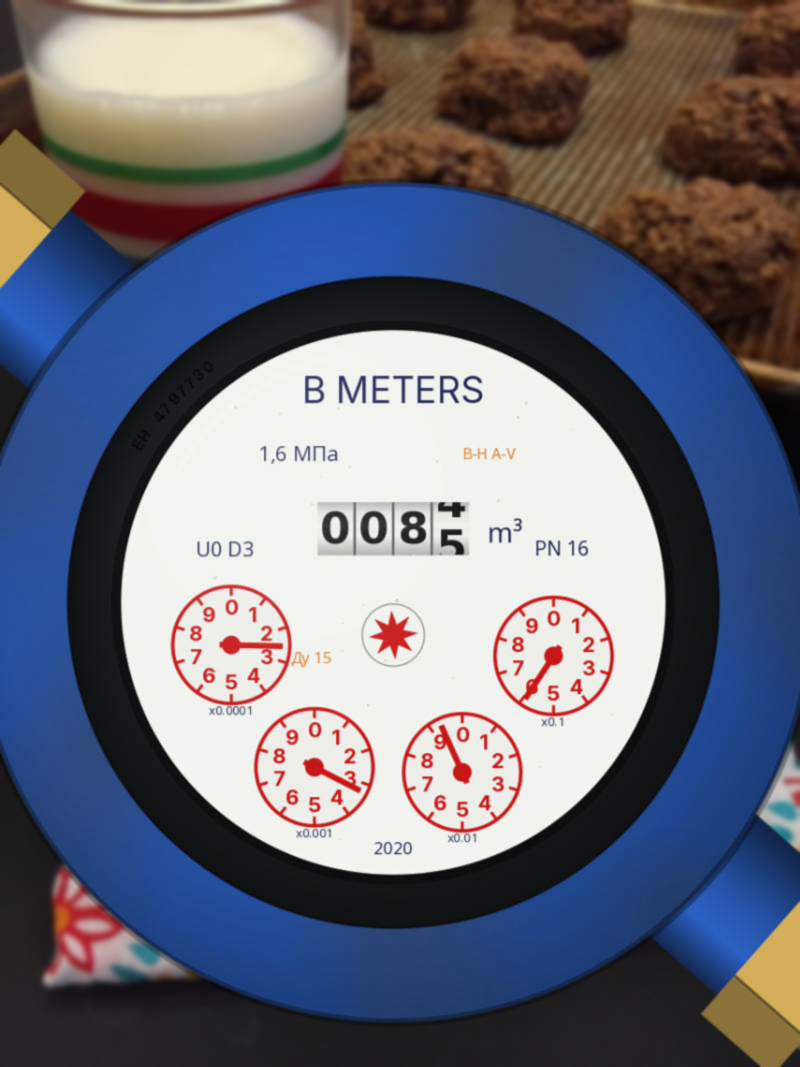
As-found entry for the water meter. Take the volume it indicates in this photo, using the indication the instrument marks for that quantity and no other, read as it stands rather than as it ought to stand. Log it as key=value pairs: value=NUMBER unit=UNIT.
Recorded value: value=84.5932 unit=m³
